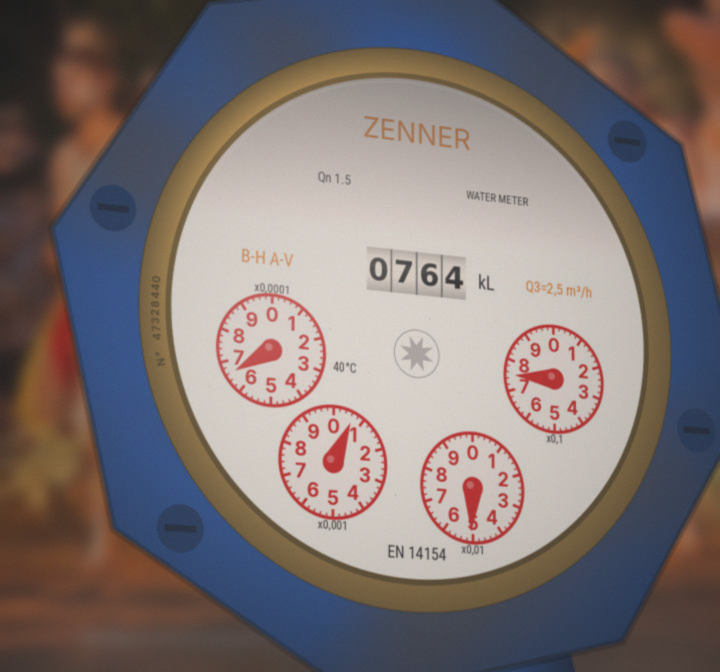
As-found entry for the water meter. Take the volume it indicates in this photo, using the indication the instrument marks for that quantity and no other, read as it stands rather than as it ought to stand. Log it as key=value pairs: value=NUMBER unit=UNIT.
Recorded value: value=764.7506 unit=kL
